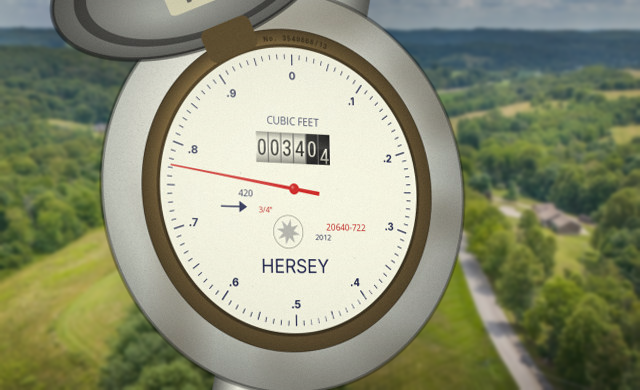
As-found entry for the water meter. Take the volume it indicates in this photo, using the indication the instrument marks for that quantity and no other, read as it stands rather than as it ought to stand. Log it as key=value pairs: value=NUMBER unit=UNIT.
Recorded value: value=3403.77 unit=ft³
